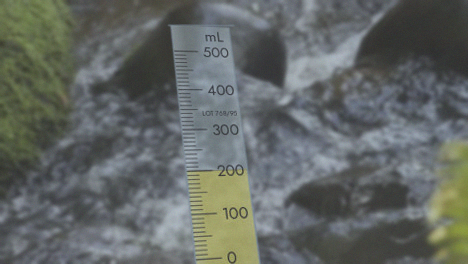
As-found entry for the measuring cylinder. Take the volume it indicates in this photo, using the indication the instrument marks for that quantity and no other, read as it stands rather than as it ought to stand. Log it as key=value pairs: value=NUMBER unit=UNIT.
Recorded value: value=200 unit=mL
